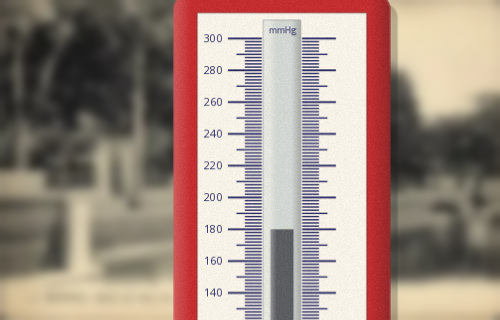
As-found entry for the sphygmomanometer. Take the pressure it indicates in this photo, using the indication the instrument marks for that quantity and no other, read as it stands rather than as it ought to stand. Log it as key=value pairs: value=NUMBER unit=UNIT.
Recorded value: value=180 unit=mmHg
